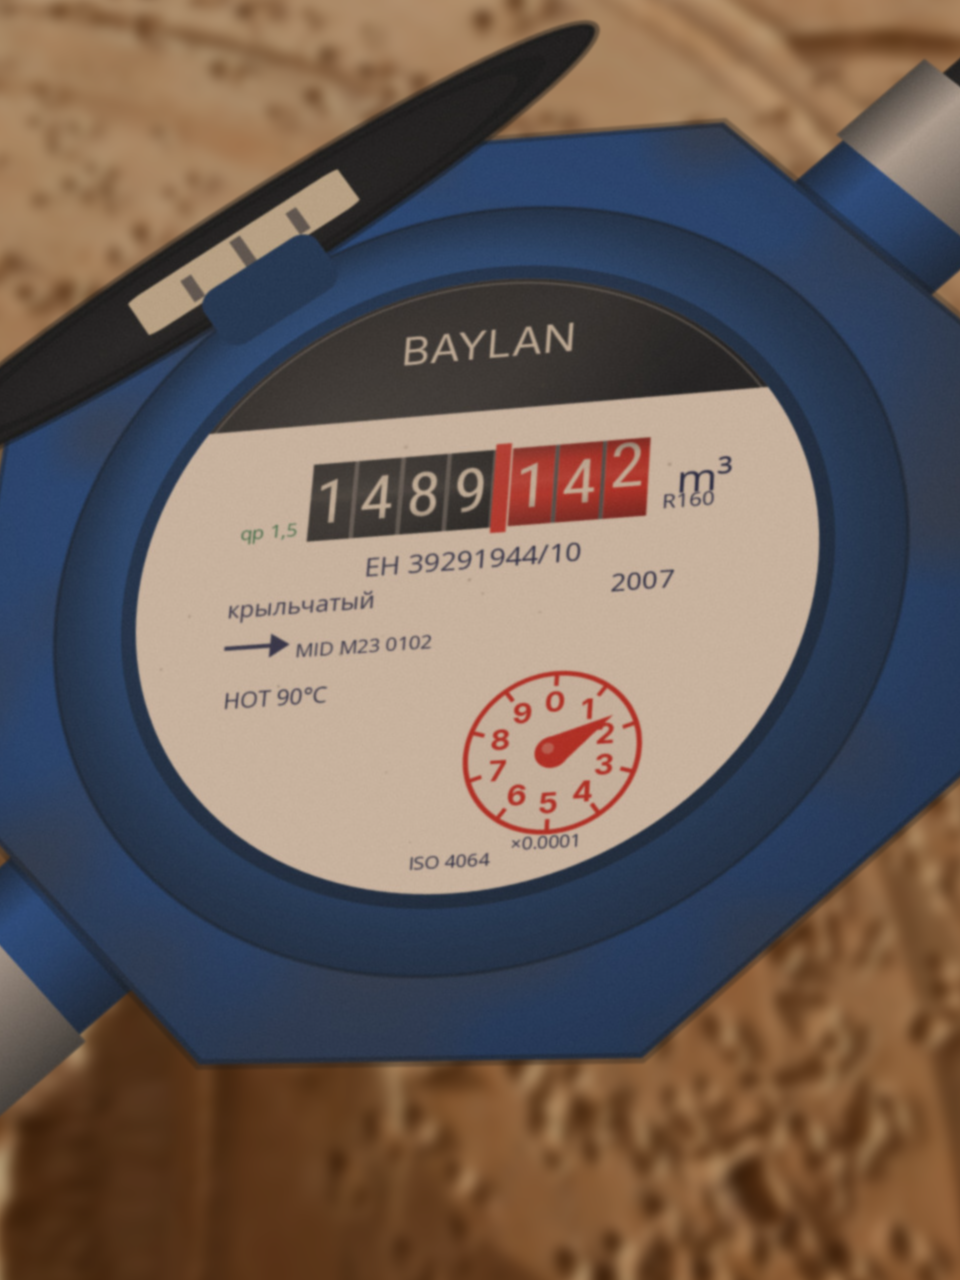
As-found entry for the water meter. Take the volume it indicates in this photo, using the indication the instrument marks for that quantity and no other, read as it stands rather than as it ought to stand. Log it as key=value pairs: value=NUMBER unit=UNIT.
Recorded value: value=1489.1421 unit=m³
